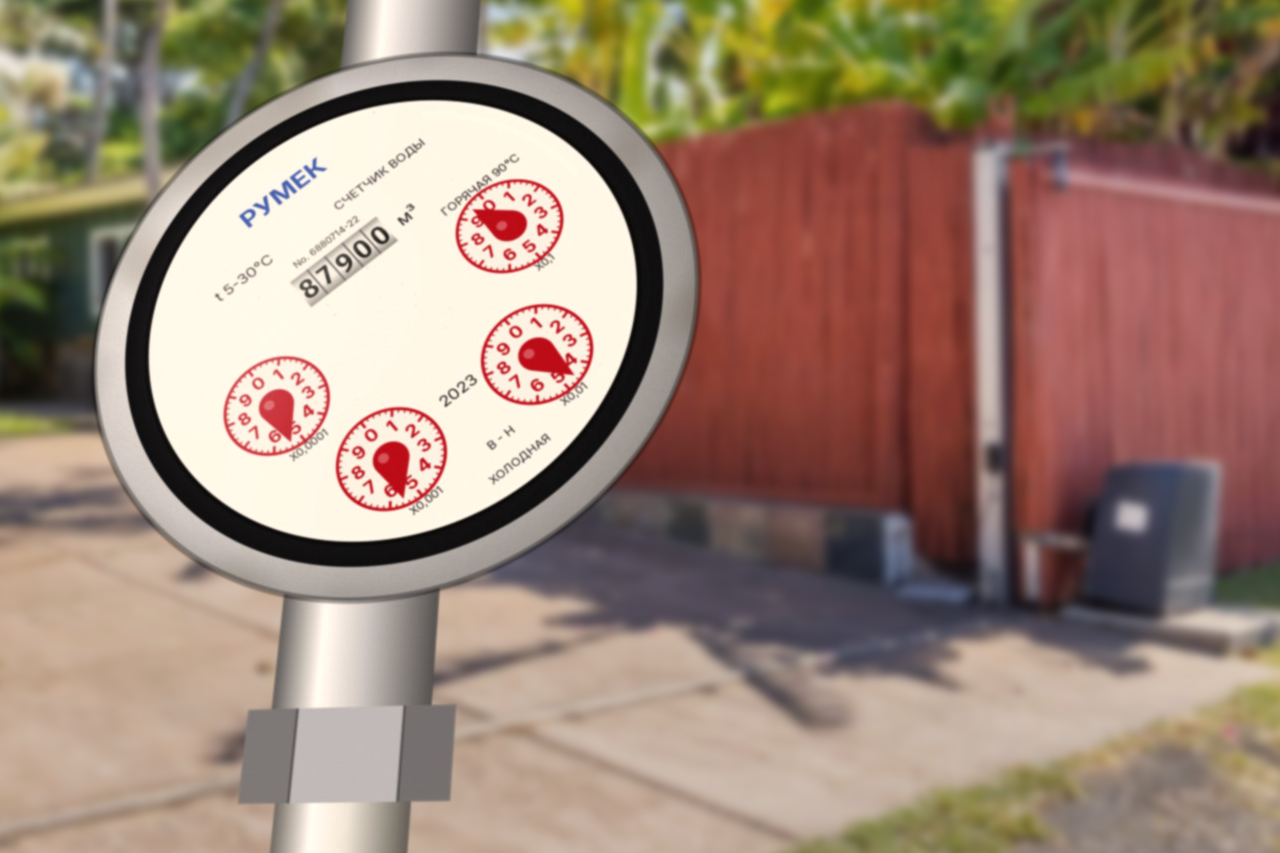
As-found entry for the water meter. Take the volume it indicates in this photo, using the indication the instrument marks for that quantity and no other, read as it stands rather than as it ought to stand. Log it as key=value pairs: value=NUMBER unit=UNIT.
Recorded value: value=87899.9455 unit=m³
